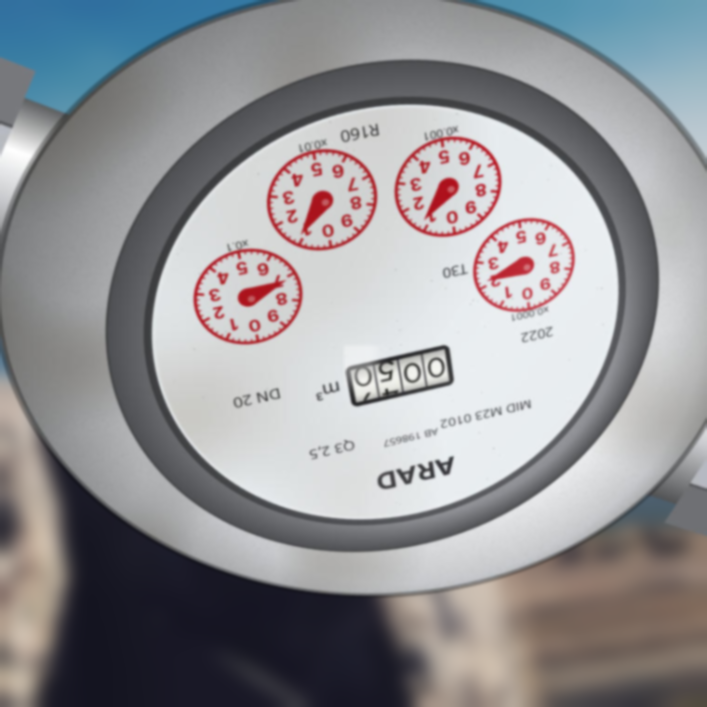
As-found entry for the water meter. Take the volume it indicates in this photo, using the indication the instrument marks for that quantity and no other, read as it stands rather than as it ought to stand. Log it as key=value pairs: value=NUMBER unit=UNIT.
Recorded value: value=49.7112 unit=m³
